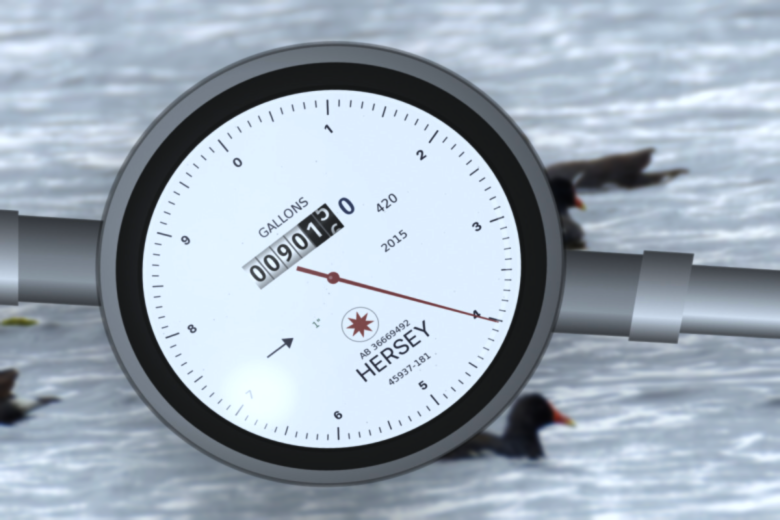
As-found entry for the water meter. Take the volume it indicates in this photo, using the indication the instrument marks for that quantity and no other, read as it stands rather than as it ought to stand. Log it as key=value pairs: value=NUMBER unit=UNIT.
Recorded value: value=90154.0 unit=gal
